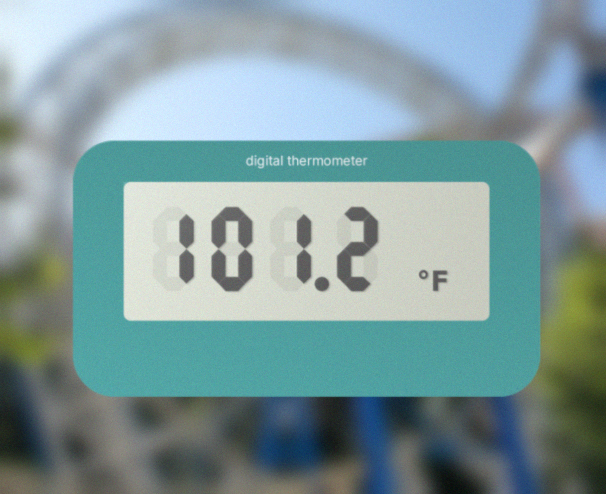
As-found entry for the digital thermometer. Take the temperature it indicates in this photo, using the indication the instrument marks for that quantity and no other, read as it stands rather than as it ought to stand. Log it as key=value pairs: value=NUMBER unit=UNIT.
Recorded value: value=101.2 unit=°F
